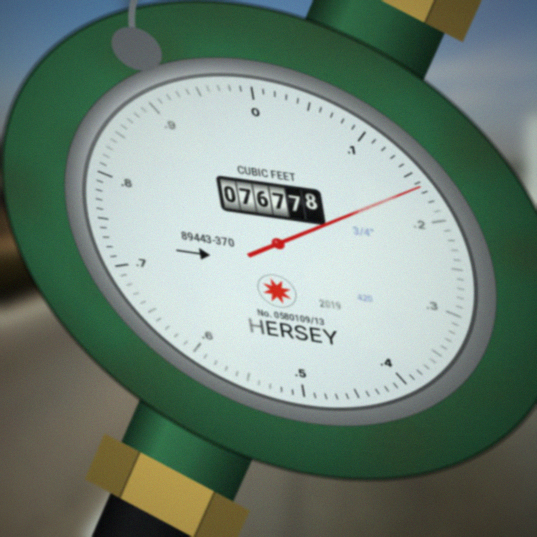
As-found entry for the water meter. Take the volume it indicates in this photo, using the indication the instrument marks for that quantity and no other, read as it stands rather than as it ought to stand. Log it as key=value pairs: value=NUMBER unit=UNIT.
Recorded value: value=76778.16 unit=ft³
